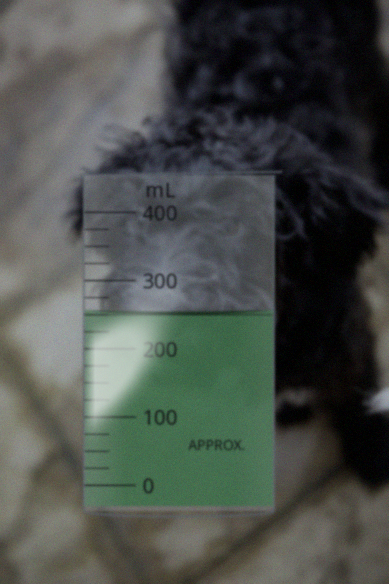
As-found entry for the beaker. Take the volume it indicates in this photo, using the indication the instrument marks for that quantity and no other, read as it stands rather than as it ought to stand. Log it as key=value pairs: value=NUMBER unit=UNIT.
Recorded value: value=250 unit=mL
